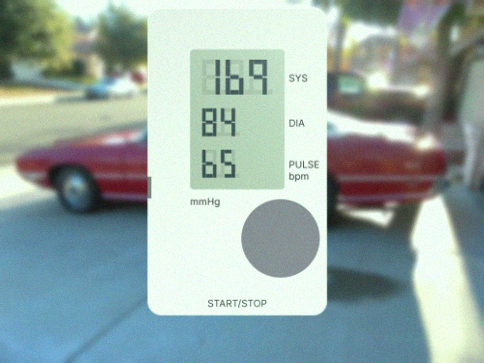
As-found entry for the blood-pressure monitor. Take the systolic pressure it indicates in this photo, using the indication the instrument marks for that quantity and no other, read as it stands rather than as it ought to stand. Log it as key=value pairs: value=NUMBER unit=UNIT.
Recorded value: value=169 unit=mmHg
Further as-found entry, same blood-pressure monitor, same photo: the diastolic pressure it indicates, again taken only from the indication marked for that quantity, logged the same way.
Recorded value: value=84 unit=mmHg
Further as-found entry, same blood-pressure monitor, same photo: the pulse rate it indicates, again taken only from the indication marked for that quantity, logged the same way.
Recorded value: value=65 unit=bpm
